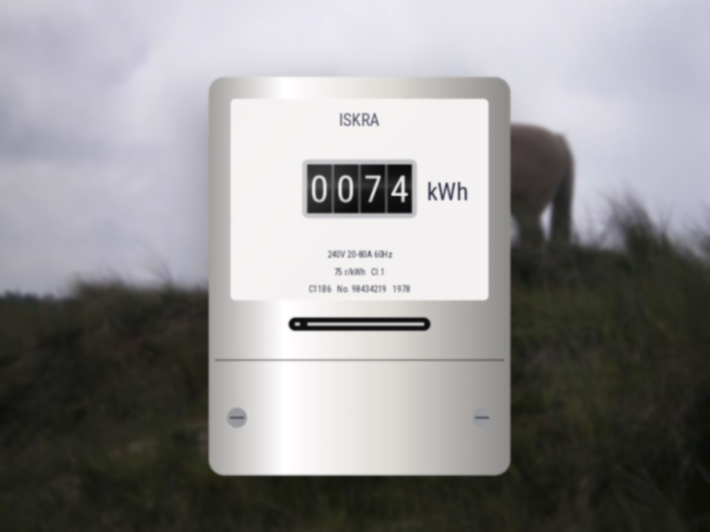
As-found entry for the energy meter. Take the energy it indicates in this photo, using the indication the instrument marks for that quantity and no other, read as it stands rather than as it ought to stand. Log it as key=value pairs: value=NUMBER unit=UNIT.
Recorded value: value=74 unit=kWh
